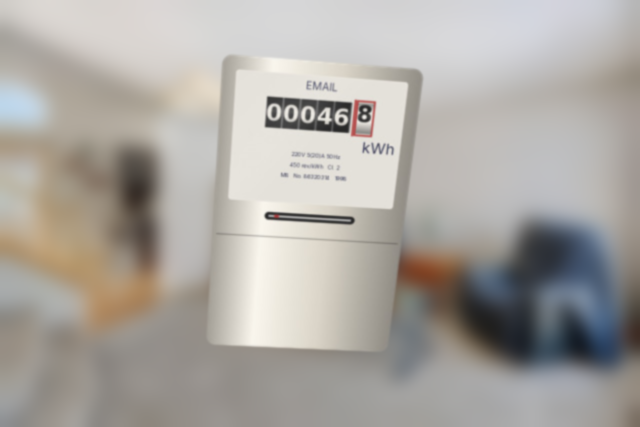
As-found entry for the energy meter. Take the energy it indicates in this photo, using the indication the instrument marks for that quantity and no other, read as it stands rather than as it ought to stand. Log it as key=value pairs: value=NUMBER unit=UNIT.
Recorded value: value=46.8 unit=kWh
